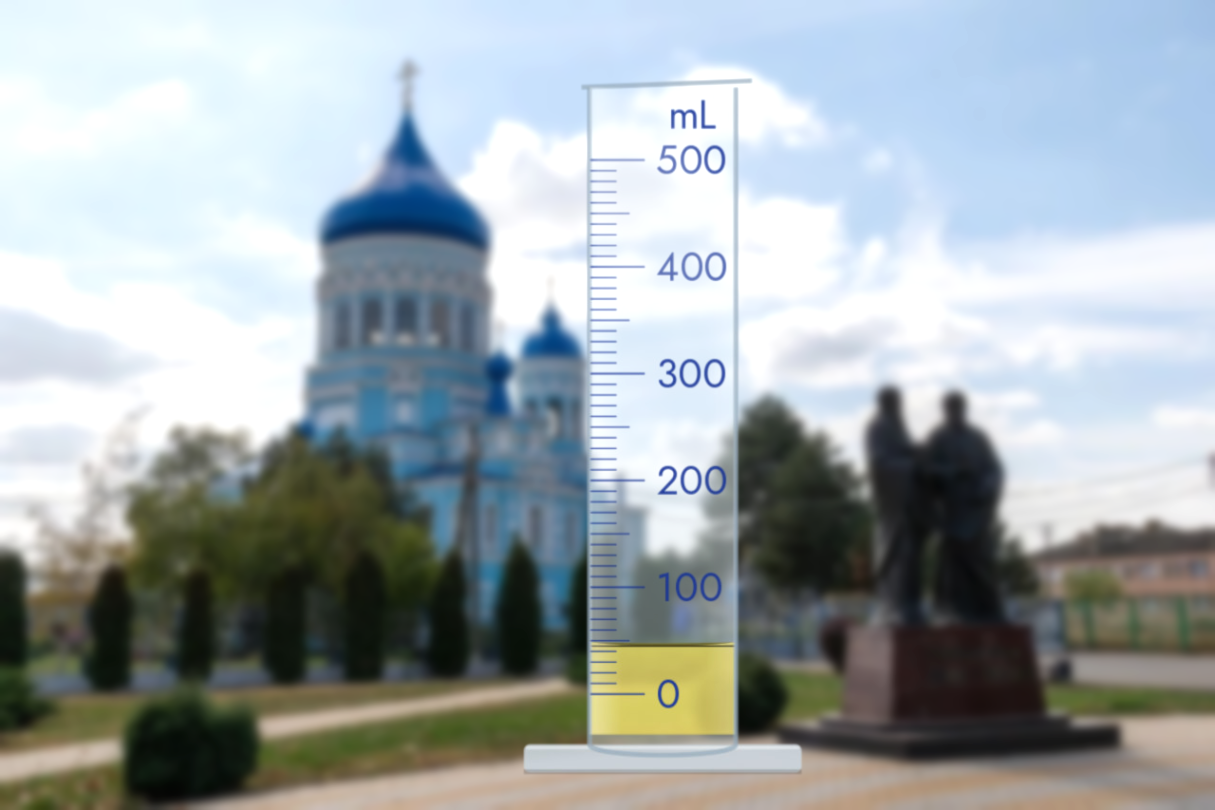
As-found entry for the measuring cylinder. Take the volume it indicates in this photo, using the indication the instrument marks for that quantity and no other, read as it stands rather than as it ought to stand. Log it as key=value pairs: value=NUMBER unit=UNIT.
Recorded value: value=45 unit=mL
